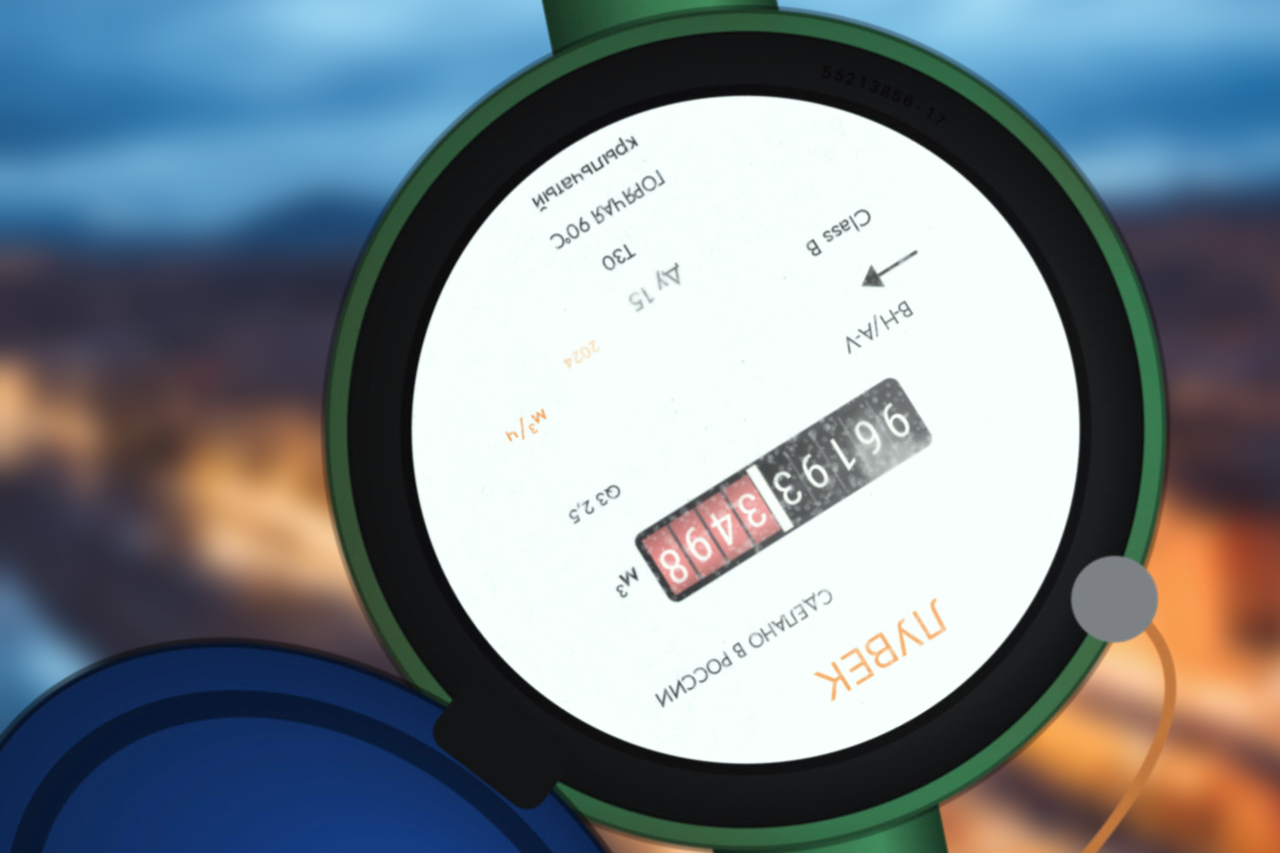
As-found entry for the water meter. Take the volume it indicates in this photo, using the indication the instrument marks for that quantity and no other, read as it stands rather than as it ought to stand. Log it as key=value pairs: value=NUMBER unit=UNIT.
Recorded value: value=96193.3498 unit=m³
